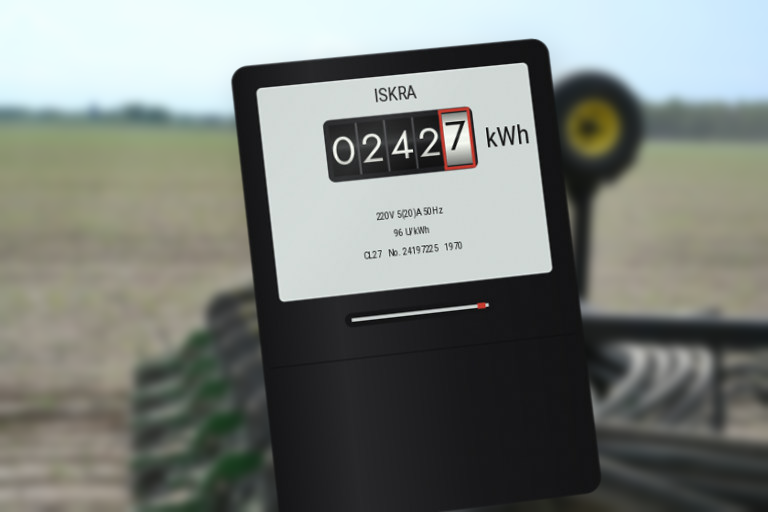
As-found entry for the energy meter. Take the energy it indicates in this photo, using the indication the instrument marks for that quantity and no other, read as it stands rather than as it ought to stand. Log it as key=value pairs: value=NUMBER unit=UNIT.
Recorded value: value=242.7 unit=kWh
